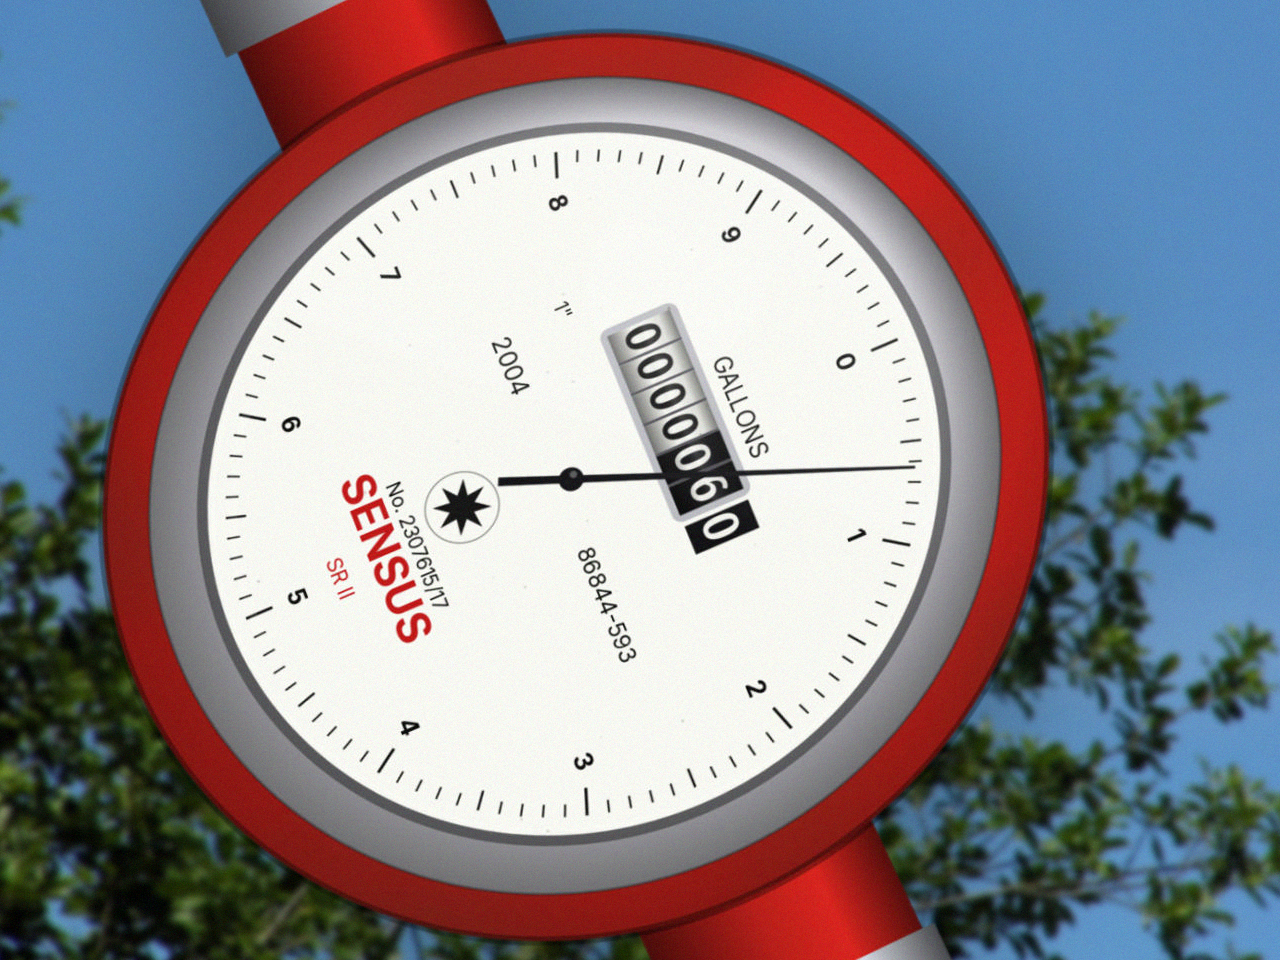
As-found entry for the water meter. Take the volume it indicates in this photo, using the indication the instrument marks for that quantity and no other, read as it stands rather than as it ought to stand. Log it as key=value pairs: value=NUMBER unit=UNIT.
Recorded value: value=60.6 unit=gal
